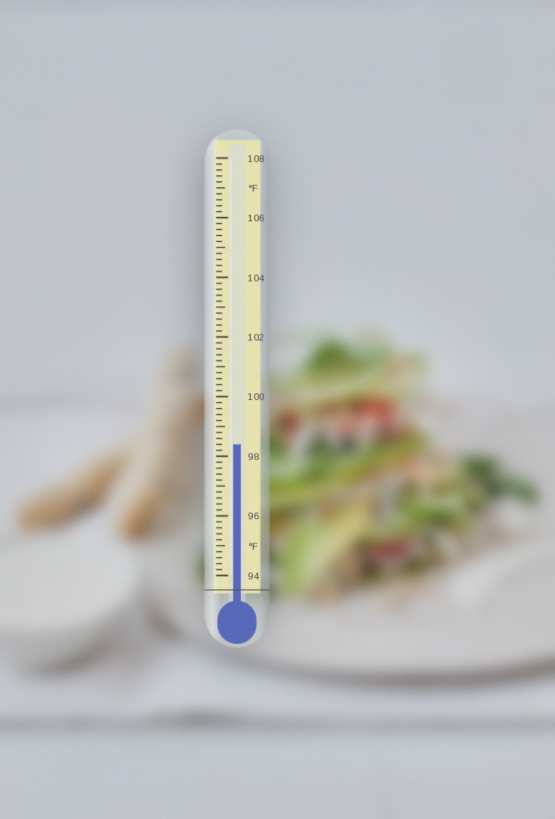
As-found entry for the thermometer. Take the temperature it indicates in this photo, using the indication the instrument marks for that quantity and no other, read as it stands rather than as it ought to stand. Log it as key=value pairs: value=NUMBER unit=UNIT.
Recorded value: value=98.4 unit=°F
